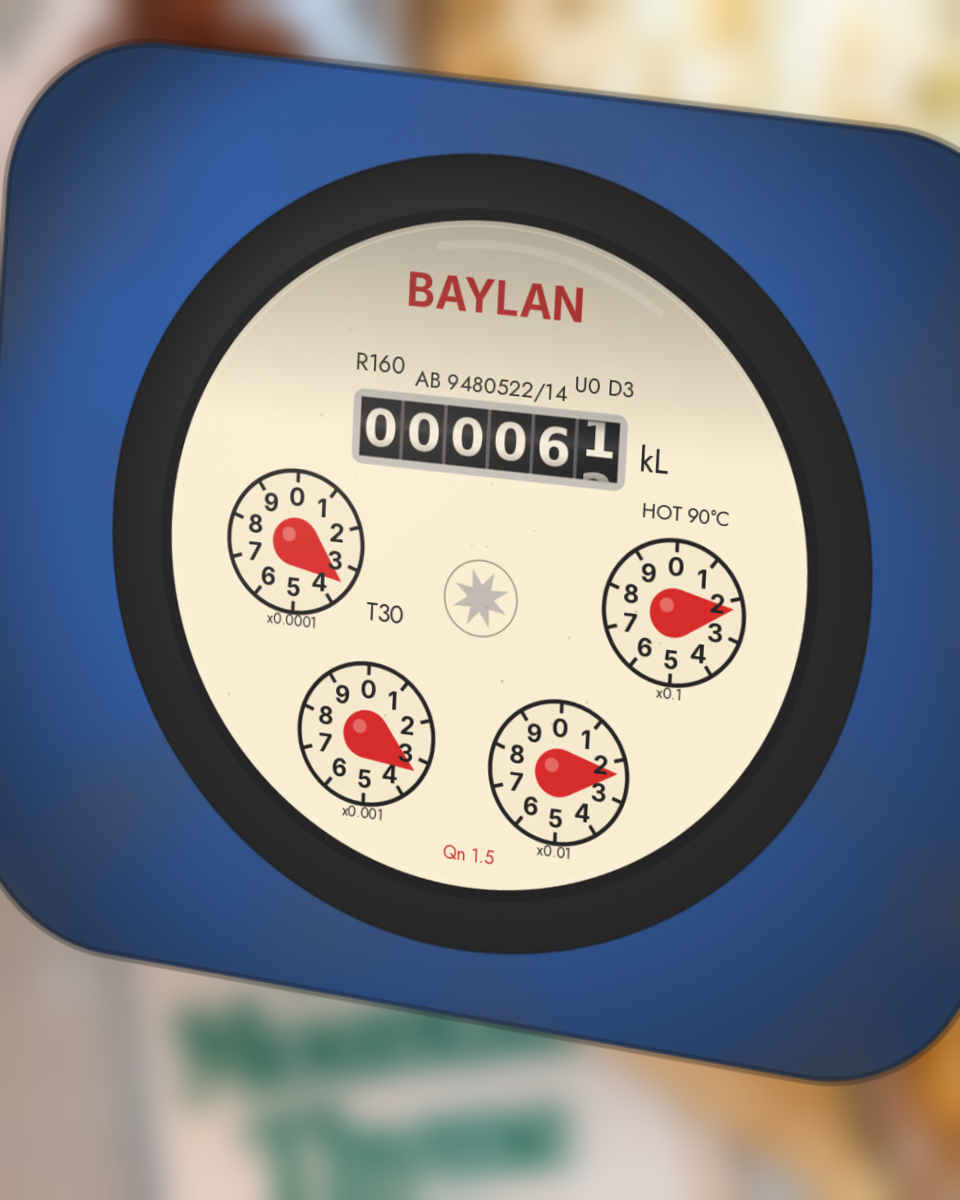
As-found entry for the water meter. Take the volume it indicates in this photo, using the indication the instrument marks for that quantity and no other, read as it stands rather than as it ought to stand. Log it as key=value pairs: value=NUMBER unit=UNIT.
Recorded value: value=61.2233 unit=kL
